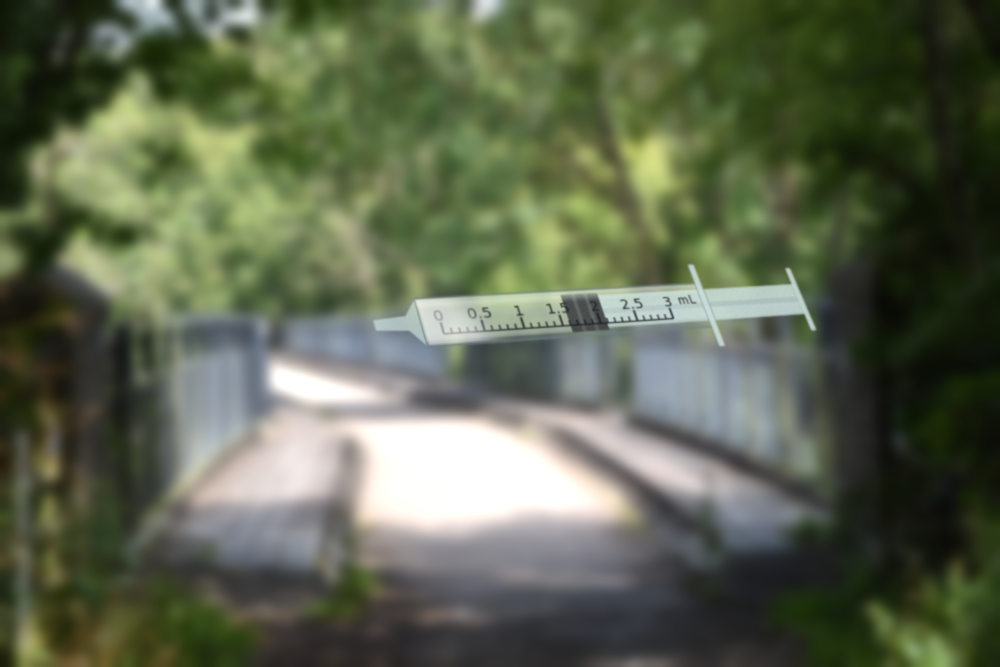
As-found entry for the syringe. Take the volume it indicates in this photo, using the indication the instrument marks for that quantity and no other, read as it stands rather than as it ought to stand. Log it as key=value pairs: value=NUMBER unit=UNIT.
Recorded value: value=1.6 unit=mL
